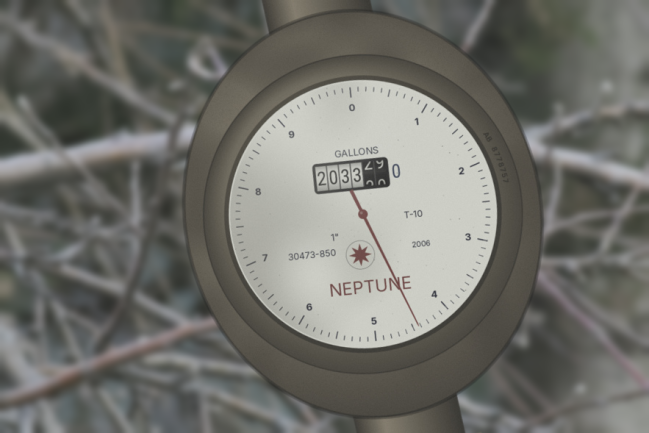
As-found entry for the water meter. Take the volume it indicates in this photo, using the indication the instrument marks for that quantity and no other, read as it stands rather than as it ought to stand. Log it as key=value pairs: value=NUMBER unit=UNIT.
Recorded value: value=2033294.4 unit=gal
